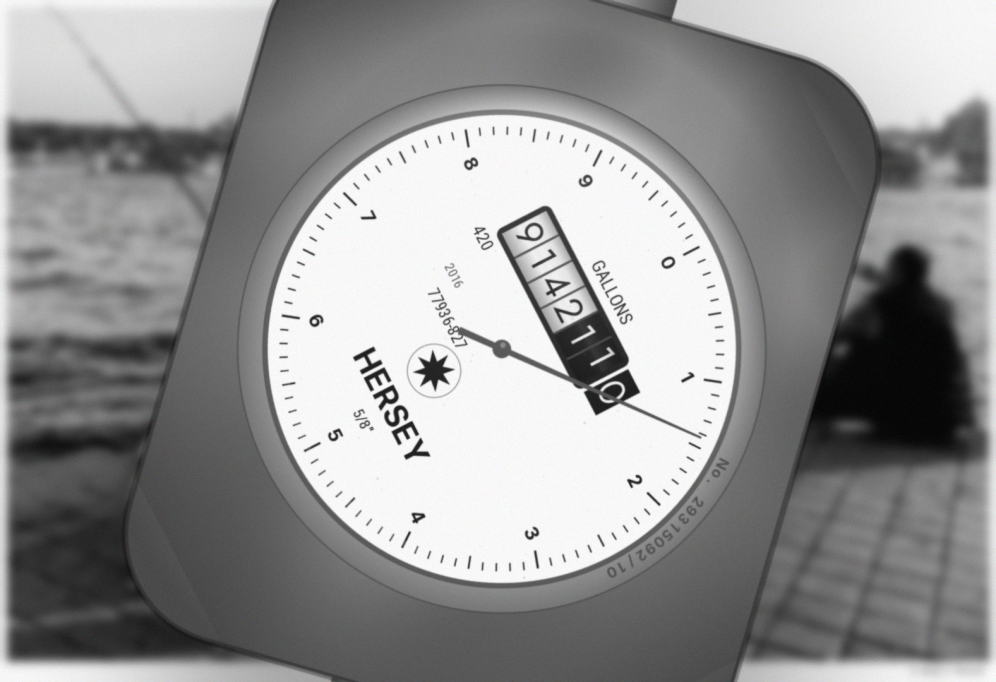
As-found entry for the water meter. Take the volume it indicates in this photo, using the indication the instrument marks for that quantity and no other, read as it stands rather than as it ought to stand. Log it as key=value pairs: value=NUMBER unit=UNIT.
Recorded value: value=9142111.4 unit=gal
